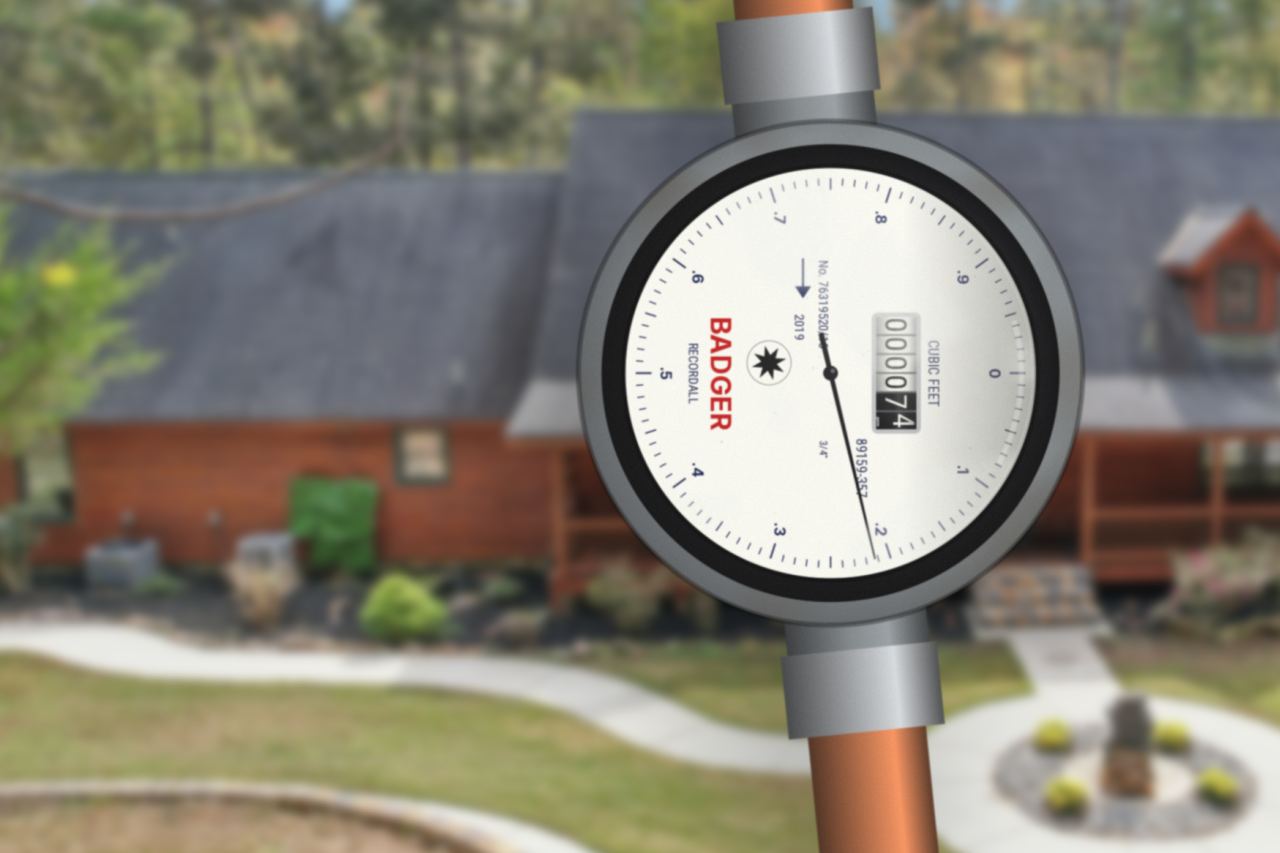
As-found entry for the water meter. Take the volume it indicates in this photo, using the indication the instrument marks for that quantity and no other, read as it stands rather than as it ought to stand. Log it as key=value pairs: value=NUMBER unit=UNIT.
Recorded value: value=74.21 unit=ft³
